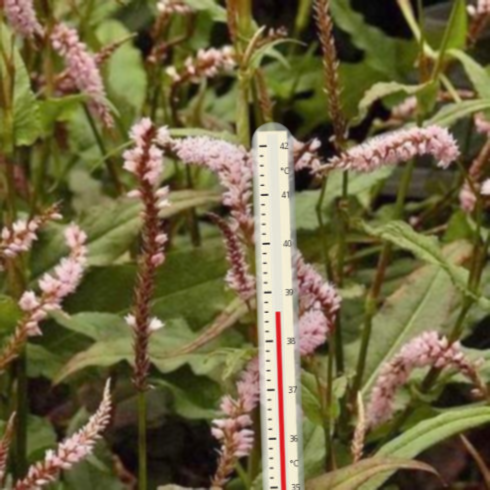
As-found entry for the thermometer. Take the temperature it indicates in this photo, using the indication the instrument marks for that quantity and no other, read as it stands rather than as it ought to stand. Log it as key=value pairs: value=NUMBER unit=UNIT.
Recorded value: value=38.6 unit=°C
